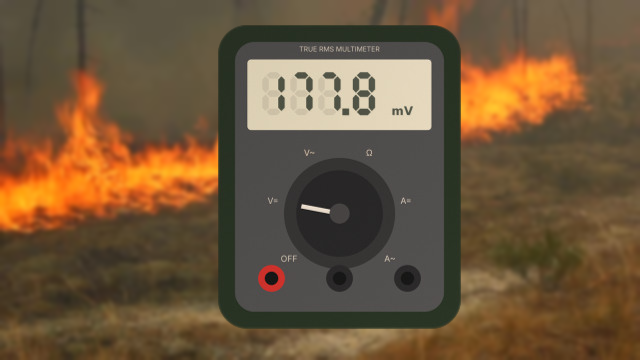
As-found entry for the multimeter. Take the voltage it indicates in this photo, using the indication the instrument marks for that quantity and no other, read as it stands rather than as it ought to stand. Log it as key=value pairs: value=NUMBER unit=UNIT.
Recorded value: value=177.8 unit=mV
